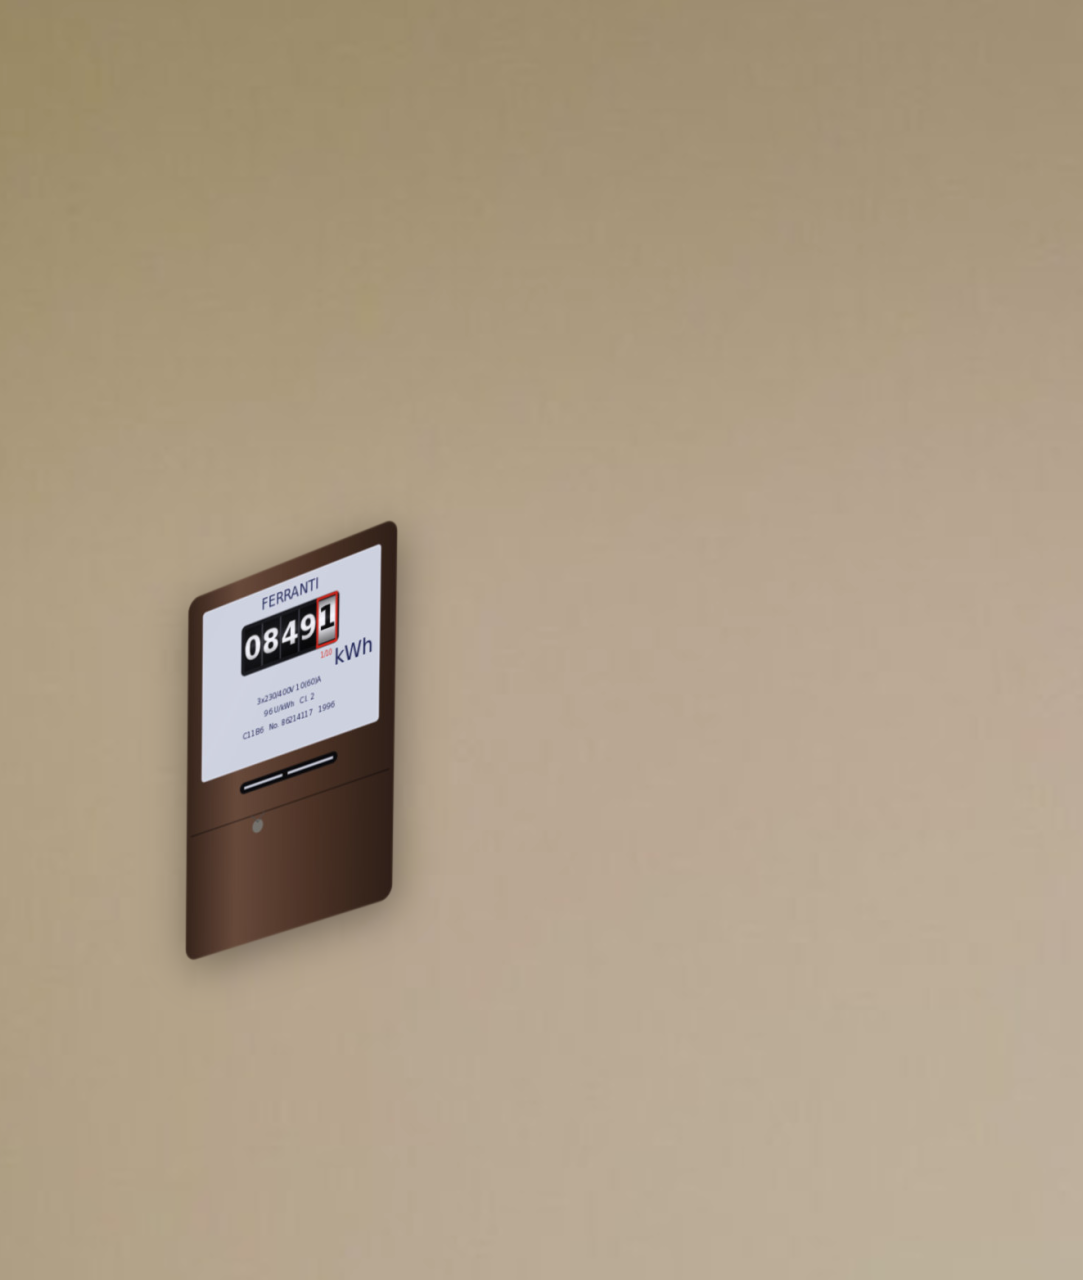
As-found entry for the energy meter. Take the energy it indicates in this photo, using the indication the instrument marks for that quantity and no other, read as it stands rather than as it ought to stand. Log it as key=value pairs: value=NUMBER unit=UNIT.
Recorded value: value=849.1 unit=kWh
